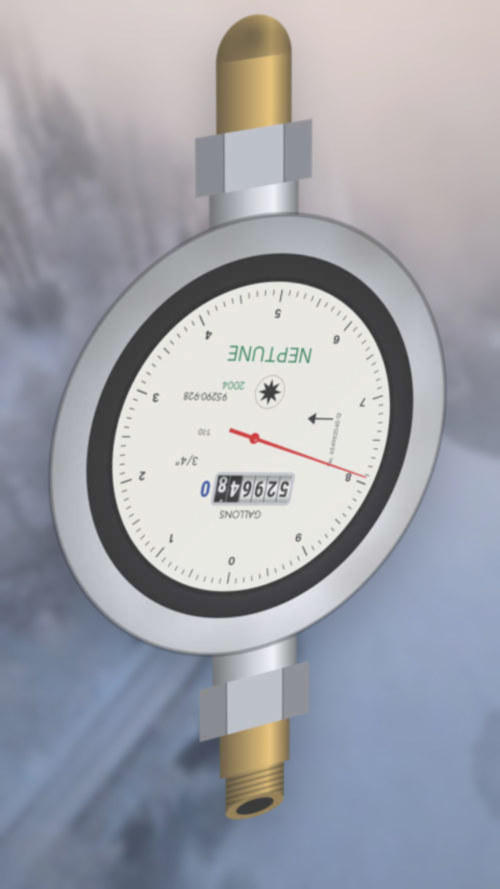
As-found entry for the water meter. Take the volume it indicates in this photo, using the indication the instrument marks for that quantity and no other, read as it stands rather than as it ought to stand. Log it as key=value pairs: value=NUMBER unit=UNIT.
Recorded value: value=5296477.9 unit=gal
